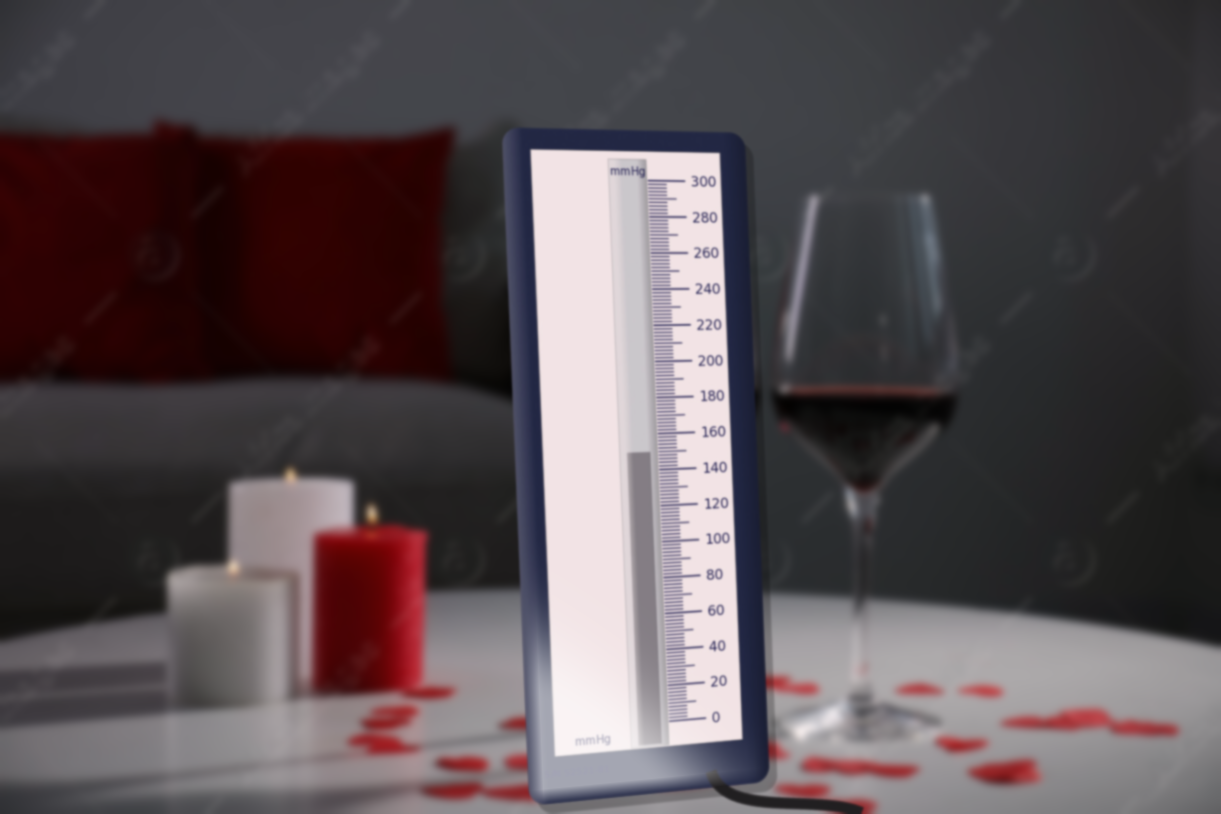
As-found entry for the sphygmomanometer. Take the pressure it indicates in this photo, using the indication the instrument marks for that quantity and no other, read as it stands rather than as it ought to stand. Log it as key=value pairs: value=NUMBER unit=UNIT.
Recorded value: value=150 unit=mmHg
